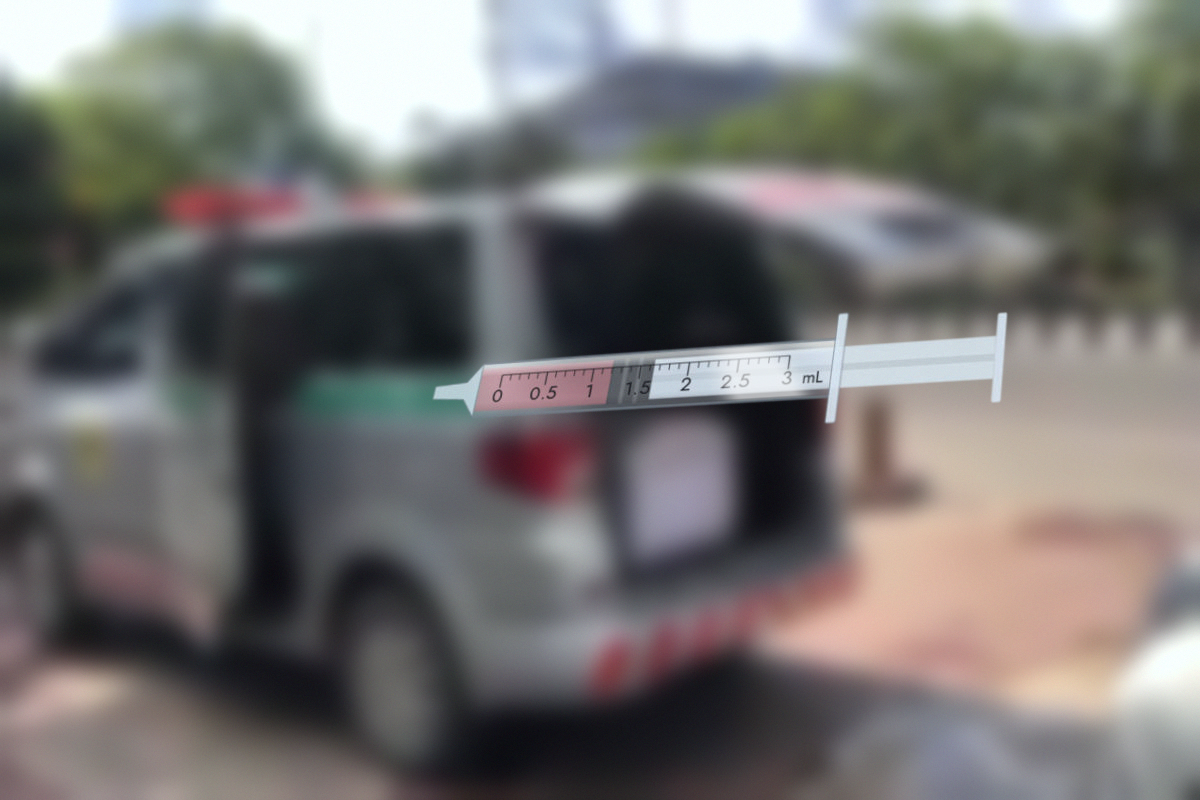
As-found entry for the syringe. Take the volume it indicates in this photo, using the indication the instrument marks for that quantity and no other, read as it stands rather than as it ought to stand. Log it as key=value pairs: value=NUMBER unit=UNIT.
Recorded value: value=1.2 unit=mL
